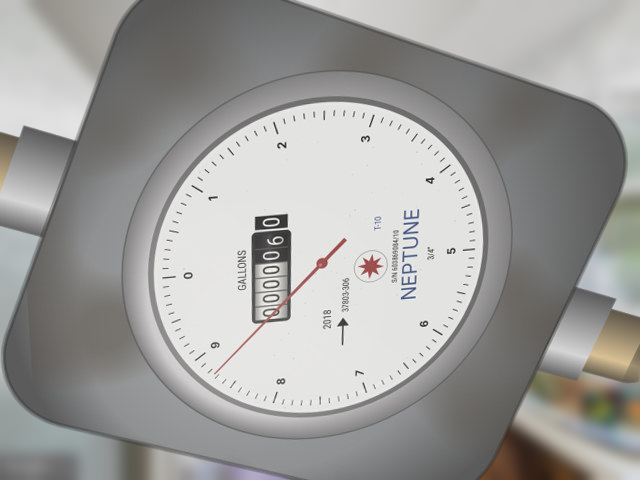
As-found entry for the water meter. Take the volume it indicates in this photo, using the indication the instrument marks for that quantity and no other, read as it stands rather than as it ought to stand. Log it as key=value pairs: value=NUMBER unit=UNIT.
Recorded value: value=58.7 unit=gal
